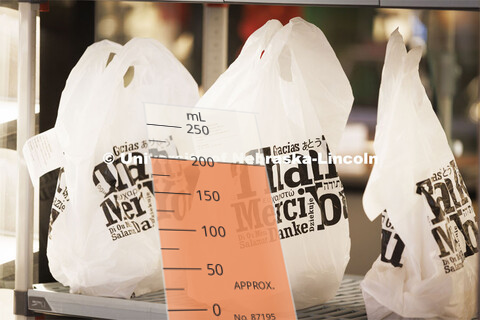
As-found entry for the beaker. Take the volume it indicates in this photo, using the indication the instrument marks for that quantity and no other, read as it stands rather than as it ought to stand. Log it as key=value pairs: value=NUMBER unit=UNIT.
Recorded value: value=200 unit=mL
